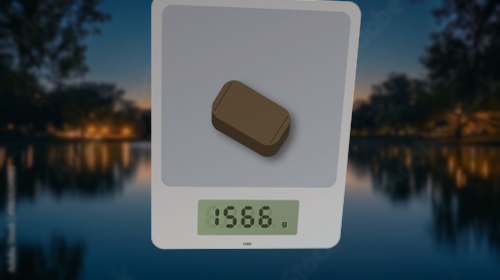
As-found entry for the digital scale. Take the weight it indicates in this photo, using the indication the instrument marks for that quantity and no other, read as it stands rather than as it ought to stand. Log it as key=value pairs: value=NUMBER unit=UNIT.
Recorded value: value=1566 unit=g
